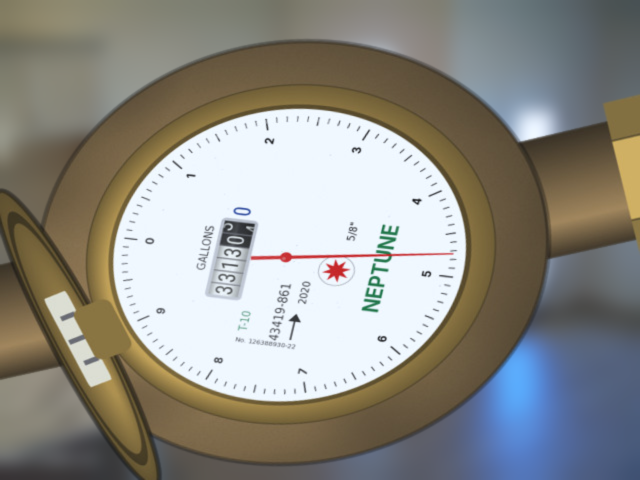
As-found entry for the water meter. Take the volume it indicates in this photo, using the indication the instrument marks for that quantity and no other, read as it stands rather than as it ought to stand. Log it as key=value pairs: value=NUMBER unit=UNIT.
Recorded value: value=3313034.7 unit=gal
